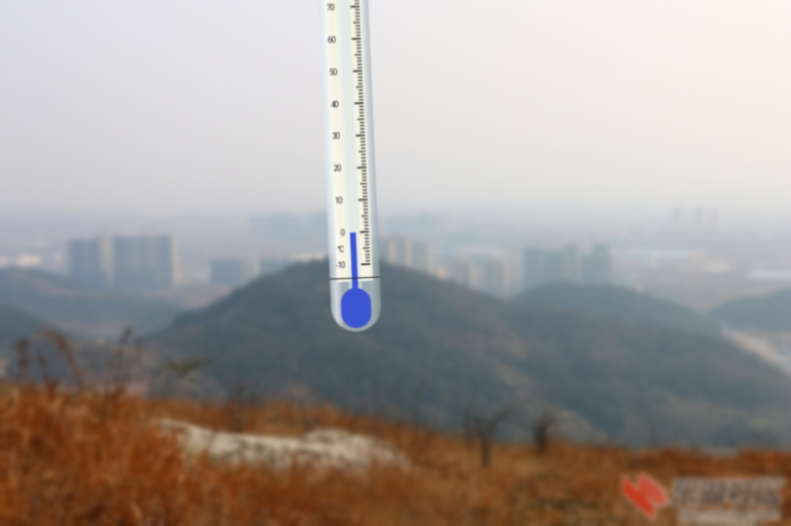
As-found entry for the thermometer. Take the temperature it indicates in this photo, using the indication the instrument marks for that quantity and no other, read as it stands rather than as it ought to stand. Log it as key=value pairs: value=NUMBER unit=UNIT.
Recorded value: value=0 unit=°C
